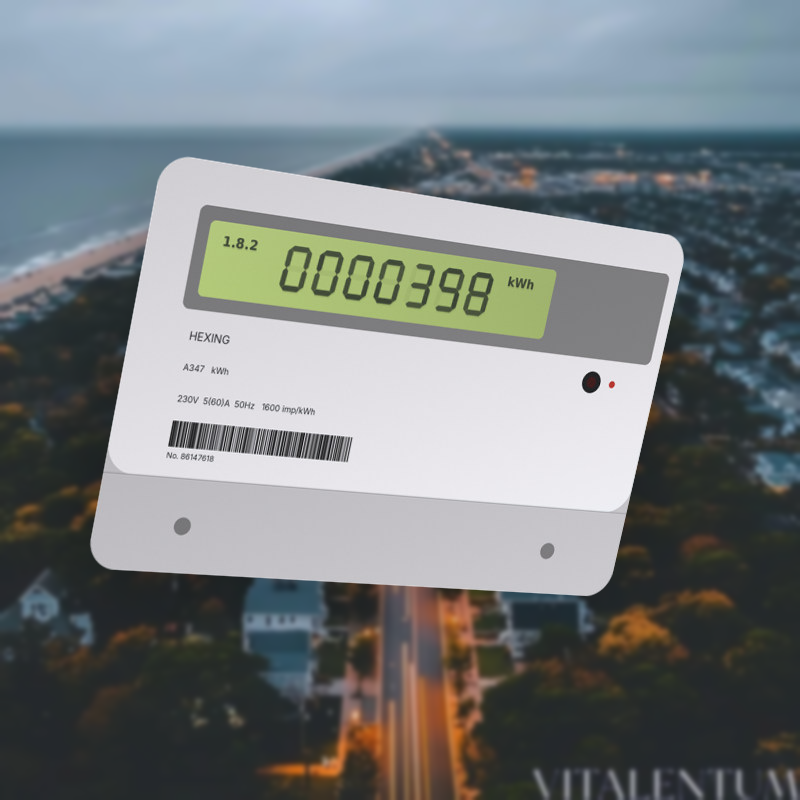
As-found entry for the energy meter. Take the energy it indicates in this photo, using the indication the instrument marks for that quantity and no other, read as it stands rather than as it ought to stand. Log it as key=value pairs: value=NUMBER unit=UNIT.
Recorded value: value=398 unit=kWh
